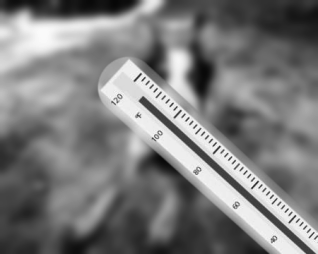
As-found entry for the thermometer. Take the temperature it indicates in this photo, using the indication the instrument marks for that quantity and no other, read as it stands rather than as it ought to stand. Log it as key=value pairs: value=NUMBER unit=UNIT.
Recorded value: value=114 unit=°F
